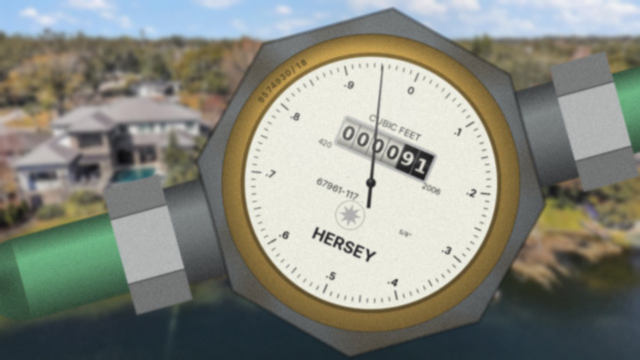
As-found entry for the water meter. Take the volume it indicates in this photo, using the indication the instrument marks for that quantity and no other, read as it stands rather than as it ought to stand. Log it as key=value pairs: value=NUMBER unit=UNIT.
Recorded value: value=90.95 unit=ft³
